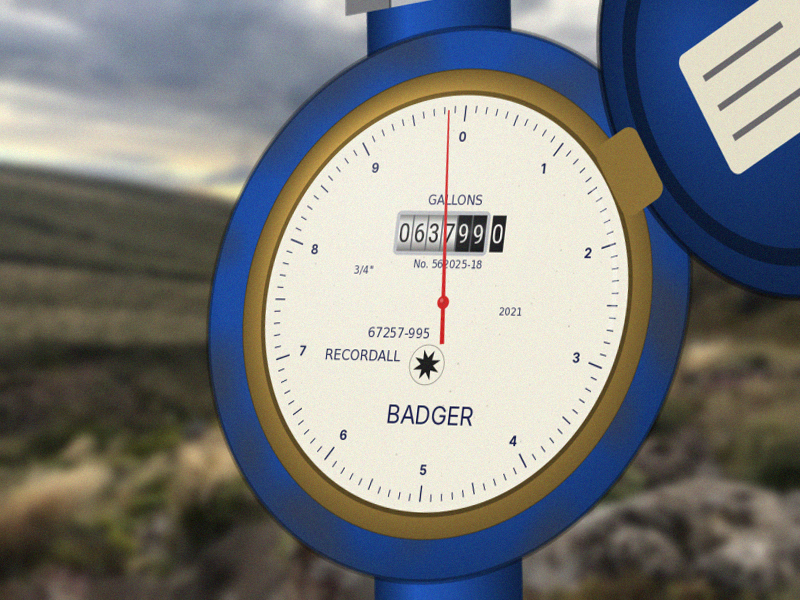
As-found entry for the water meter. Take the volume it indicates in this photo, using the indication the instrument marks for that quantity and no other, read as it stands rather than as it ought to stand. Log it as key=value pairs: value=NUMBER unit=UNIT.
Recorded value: value=637989.8 unit=gal
